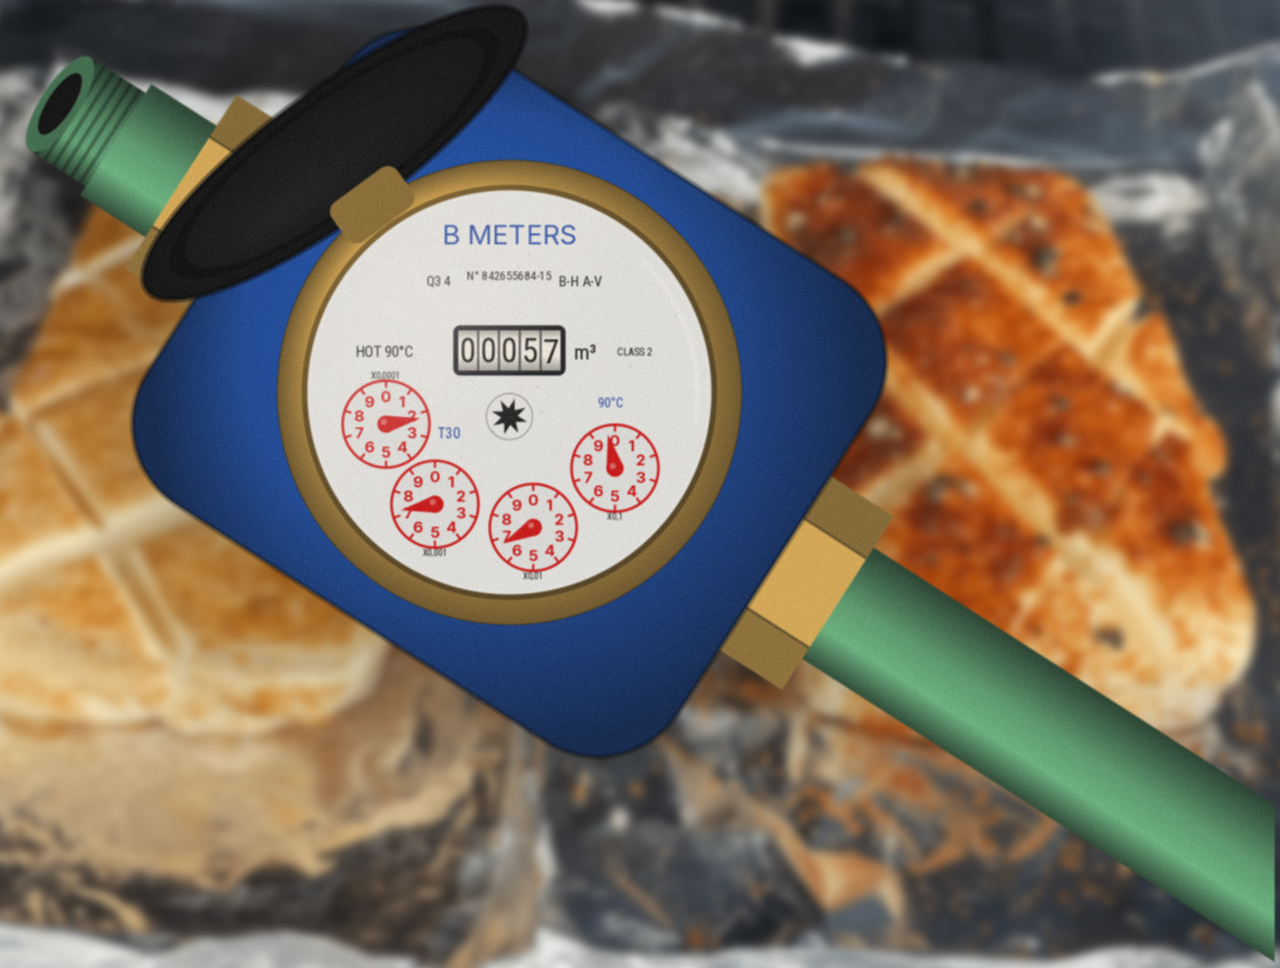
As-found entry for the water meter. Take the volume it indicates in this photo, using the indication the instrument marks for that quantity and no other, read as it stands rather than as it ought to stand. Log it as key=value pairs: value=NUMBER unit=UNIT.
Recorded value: value=56.9672 unit=m³
